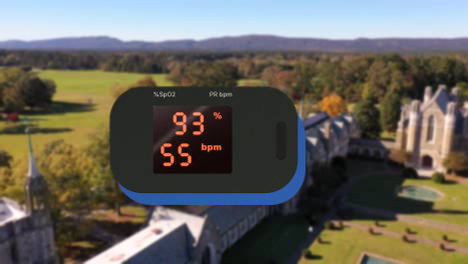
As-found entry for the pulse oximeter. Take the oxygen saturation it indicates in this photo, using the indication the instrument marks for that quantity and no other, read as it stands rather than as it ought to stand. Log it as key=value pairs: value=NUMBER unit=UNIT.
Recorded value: value=93 unit=%
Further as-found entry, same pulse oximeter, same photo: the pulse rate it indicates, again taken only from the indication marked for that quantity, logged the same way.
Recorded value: value=55 unit=bpm
